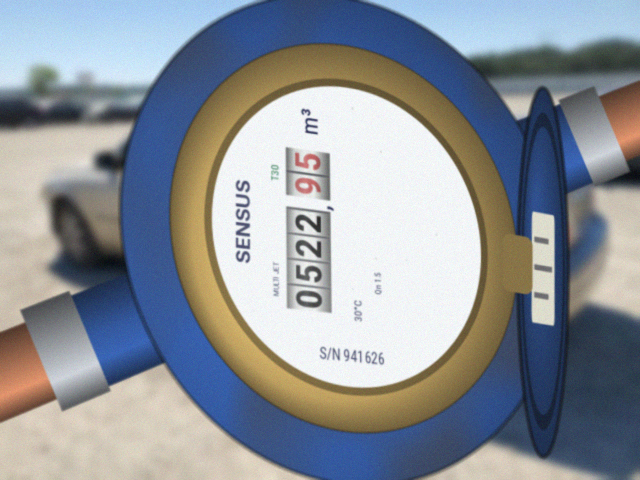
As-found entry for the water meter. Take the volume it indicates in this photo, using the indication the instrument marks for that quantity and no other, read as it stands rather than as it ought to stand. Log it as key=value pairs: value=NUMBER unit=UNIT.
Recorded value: value=522.95 unit=m³
